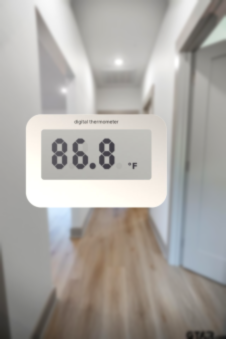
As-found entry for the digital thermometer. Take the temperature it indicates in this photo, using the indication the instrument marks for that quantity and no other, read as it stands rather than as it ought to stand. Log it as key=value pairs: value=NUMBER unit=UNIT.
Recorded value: value=86.8 unit=°F
